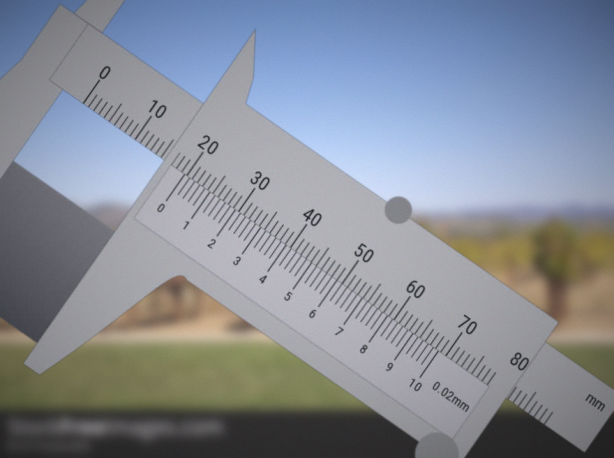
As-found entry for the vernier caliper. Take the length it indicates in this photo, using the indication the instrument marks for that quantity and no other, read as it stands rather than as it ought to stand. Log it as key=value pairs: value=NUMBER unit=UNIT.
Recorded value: value=19.6 unit=mm
